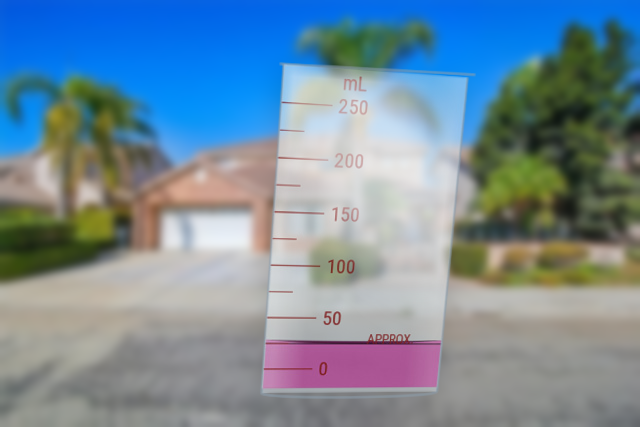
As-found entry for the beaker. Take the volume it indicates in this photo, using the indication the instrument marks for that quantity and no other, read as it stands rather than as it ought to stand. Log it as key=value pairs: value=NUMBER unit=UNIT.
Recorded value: value=25 unit=mL
